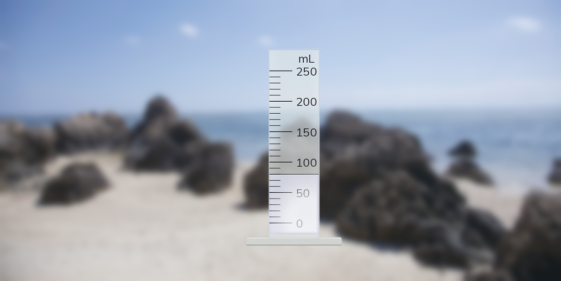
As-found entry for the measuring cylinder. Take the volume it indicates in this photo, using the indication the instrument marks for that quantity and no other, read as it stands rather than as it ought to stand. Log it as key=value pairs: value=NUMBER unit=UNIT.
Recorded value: value=80 unit=mL
